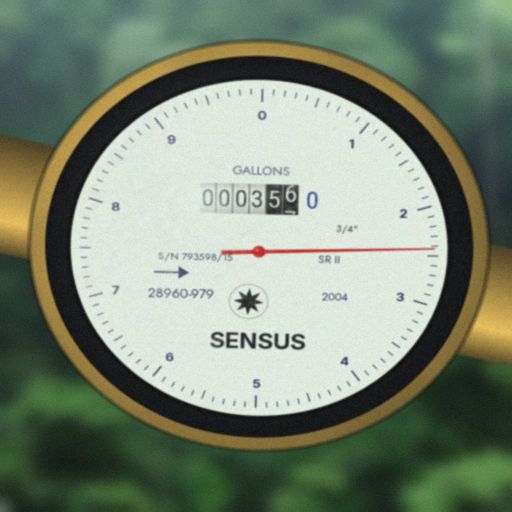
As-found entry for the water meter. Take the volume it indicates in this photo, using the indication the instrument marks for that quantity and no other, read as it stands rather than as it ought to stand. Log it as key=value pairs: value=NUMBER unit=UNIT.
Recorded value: value=3562.4 unit=gal
